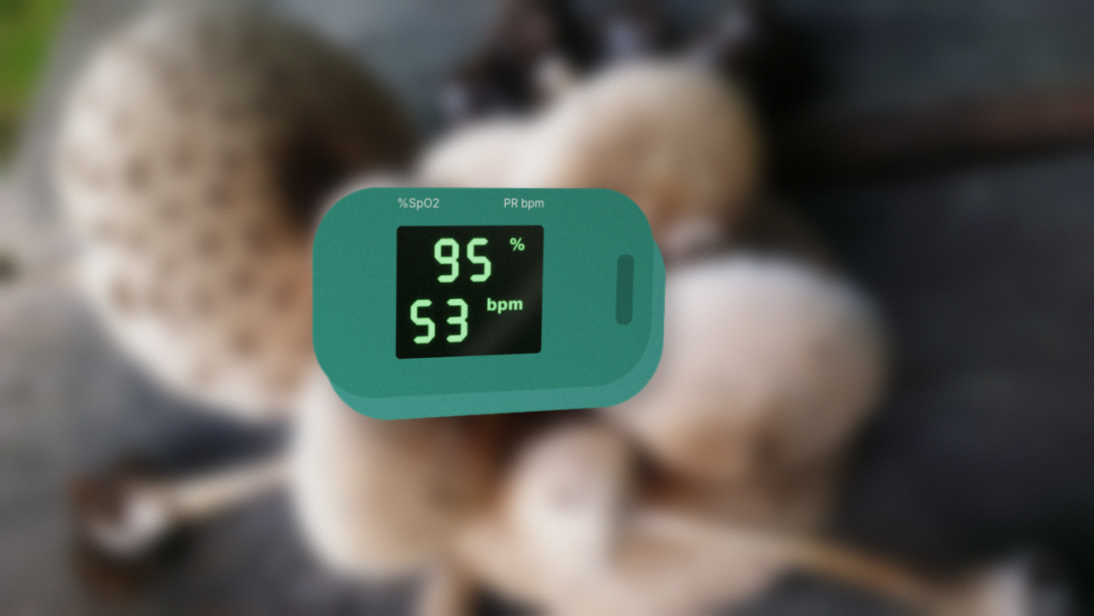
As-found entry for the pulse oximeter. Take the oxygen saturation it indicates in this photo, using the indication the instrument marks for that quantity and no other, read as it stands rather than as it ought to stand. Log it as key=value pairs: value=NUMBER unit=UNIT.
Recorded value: value=95 unit=%
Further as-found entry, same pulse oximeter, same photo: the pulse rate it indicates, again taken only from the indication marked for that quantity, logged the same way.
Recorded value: value=53 unit=bpm
